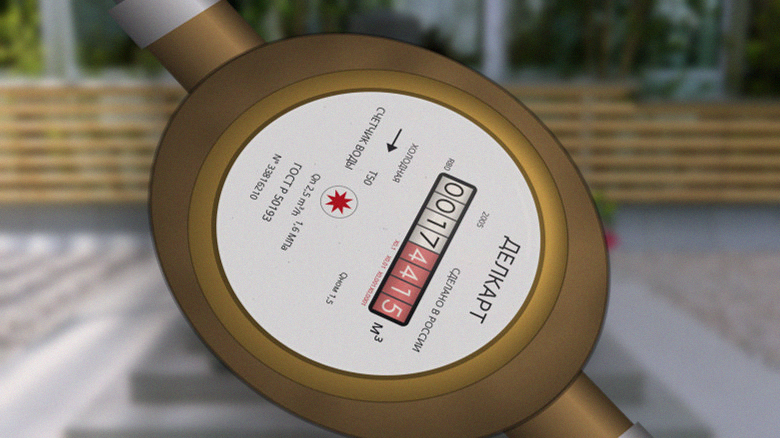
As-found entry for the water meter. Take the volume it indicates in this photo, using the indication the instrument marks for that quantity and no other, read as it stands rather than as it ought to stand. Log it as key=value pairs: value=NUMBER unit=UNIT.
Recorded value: value=17.4415 unit=m³
